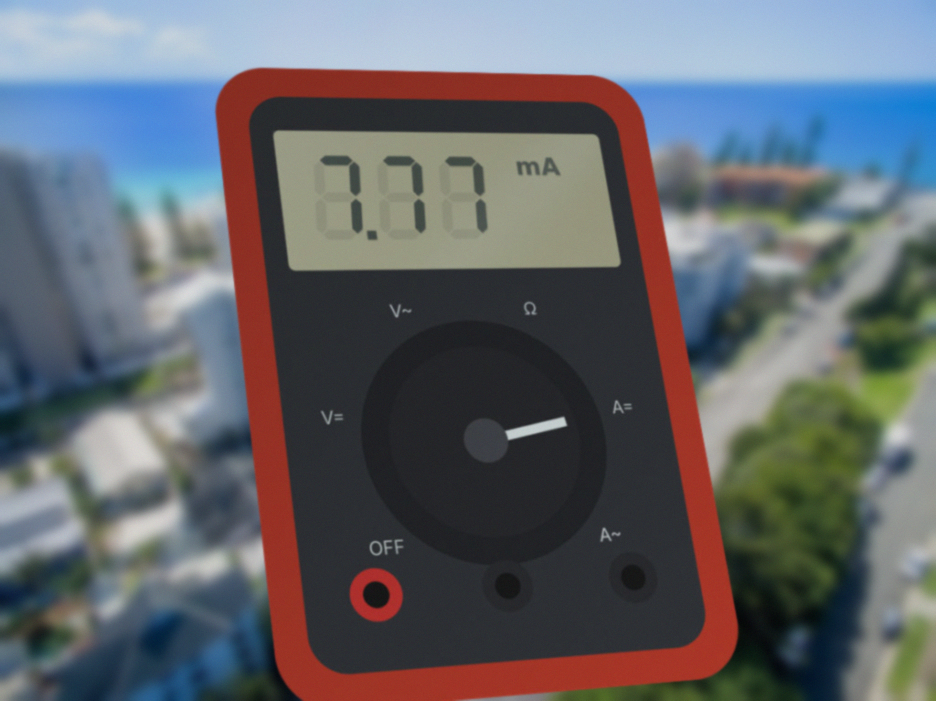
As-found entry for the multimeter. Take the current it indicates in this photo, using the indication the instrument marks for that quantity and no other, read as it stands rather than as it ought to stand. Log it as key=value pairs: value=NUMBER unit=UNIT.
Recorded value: value=7.77 unit=mA
